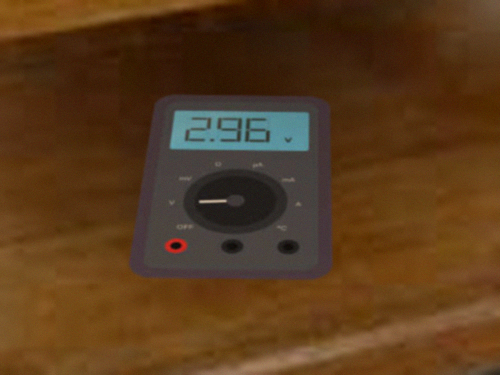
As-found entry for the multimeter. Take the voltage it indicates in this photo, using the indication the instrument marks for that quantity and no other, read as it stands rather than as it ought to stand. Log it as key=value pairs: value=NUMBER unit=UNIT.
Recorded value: value=2.96 unit=V
